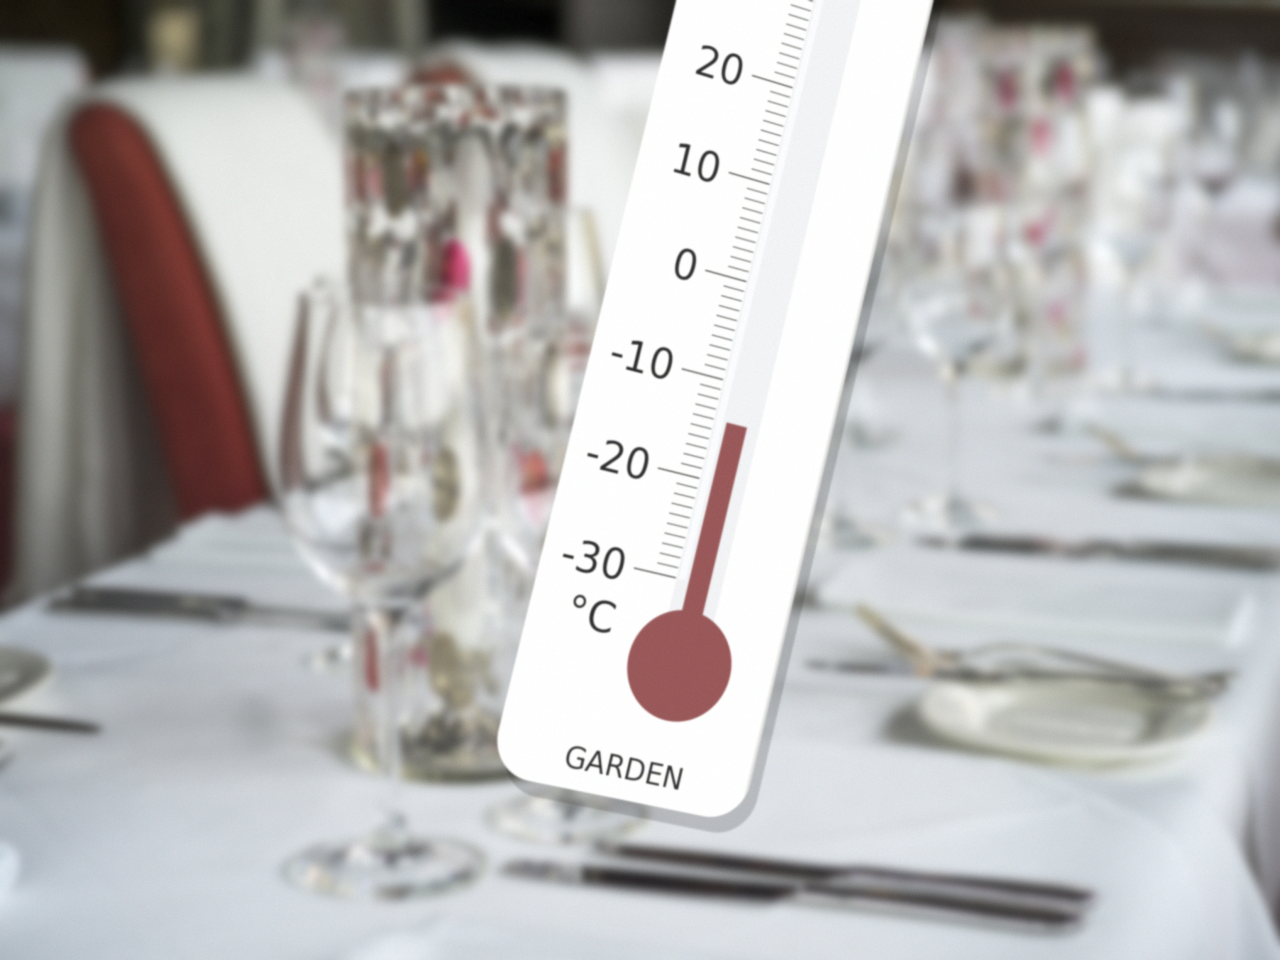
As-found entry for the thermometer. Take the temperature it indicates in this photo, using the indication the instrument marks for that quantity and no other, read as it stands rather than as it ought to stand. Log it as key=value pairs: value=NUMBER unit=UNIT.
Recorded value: value=-14 unit=°C
